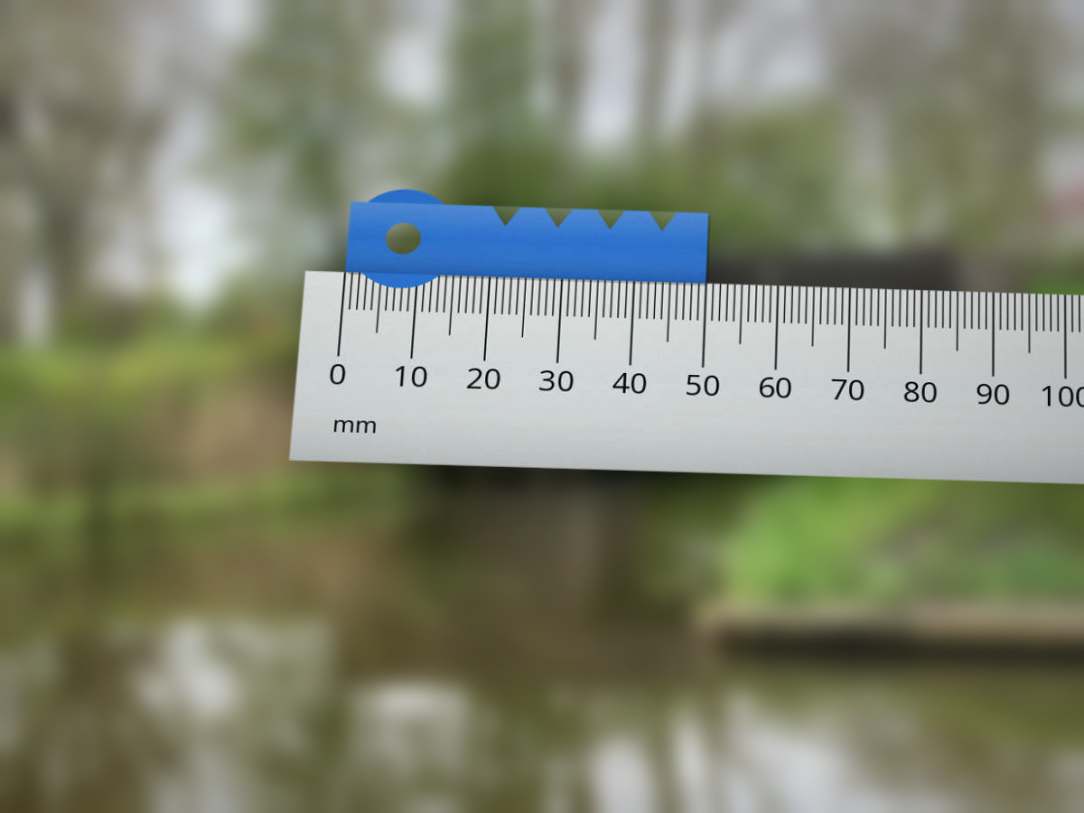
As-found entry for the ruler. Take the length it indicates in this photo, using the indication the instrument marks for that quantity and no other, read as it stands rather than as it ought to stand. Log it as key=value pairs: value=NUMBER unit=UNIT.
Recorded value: value=50 unit=mm
